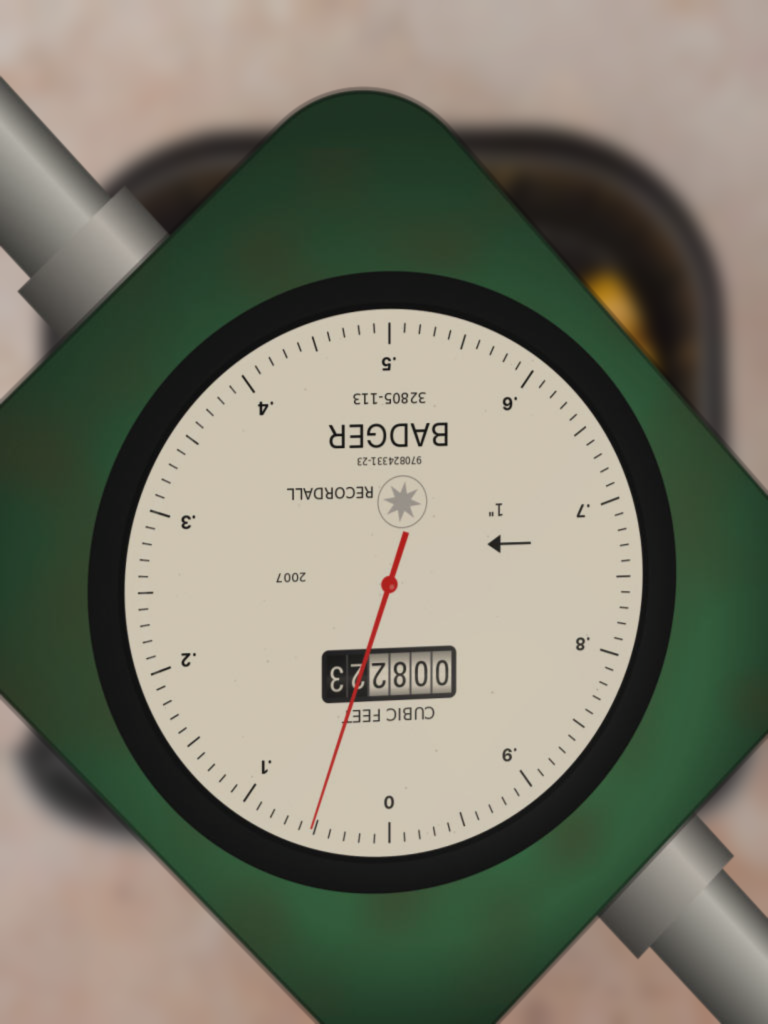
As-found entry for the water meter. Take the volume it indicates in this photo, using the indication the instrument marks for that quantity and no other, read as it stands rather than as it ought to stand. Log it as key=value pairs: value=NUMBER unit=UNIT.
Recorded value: value=8223.05 unit=ft³
